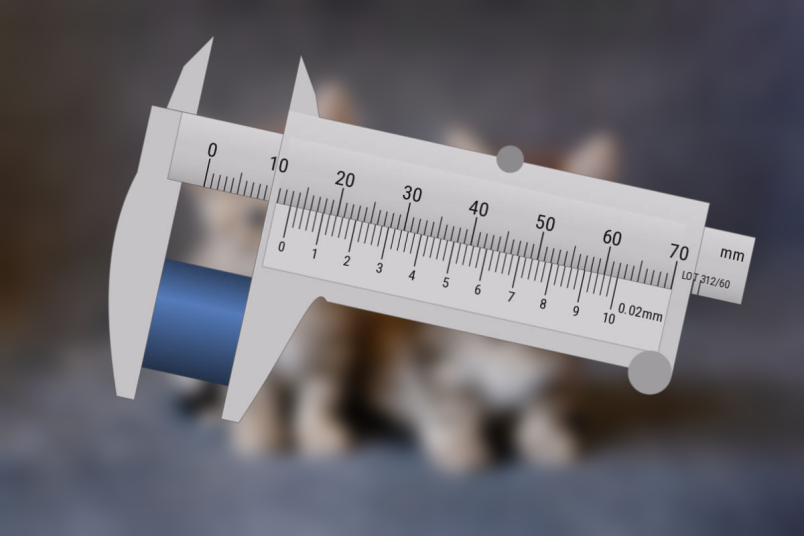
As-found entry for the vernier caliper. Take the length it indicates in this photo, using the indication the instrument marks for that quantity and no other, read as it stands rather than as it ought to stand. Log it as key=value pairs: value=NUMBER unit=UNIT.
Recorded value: value=13.0 unit=mm
